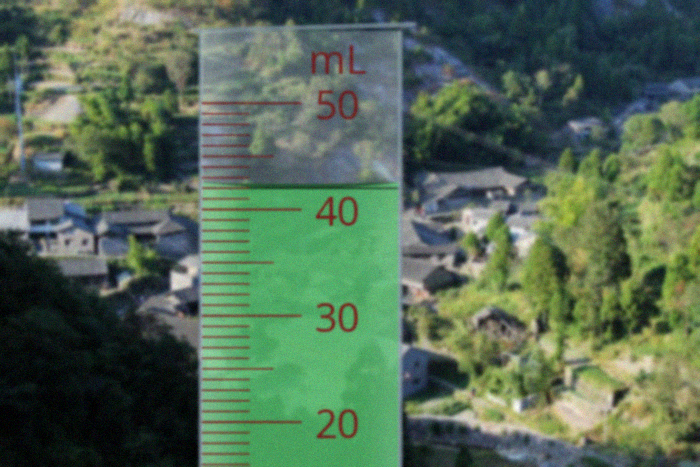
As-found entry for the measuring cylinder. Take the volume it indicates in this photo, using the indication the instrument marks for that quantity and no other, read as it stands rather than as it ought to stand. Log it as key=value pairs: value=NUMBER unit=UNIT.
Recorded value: value=42 unit=mL
